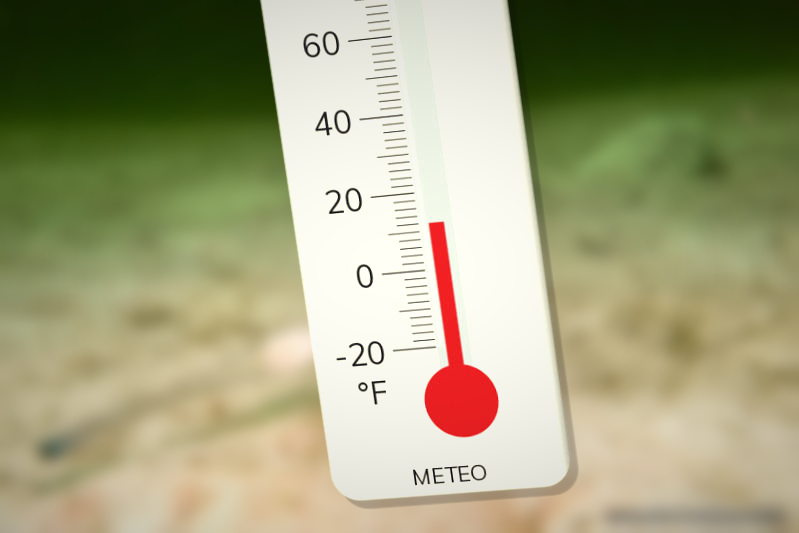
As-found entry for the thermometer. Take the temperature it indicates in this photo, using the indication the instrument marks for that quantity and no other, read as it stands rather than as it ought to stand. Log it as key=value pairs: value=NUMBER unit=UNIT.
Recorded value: value=12 unit=°F
